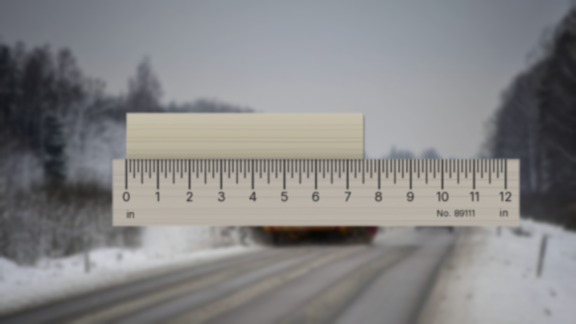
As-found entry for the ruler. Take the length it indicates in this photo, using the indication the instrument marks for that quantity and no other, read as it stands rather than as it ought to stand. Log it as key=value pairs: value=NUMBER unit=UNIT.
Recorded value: value=7.5 unit=in
